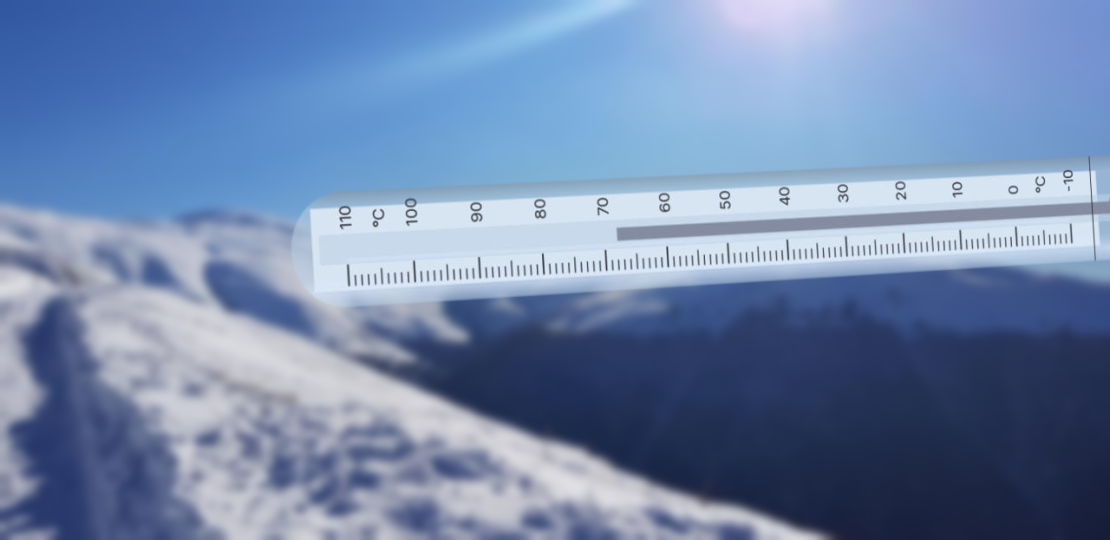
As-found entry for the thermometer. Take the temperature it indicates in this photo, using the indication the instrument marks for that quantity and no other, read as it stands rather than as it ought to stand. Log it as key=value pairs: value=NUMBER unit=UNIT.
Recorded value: value=68 unit=°C
